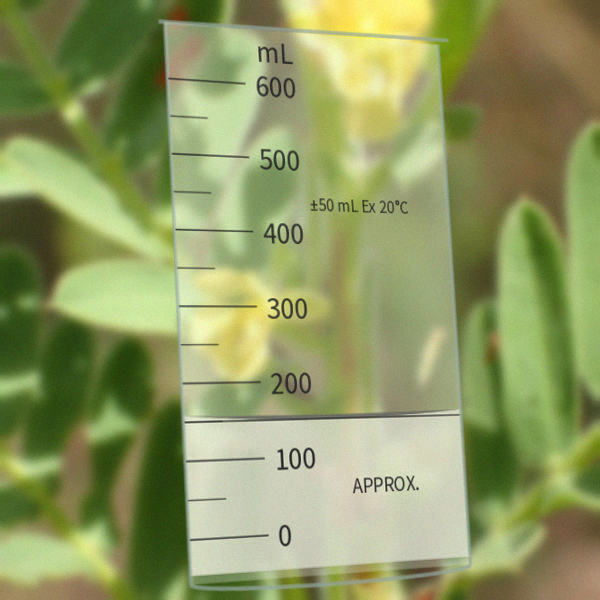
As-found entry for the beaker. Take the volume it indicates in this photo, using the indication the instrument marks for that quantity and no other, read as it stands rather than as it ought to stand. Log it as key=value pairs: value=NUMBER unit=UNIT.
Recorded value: value=150 unit=mL
